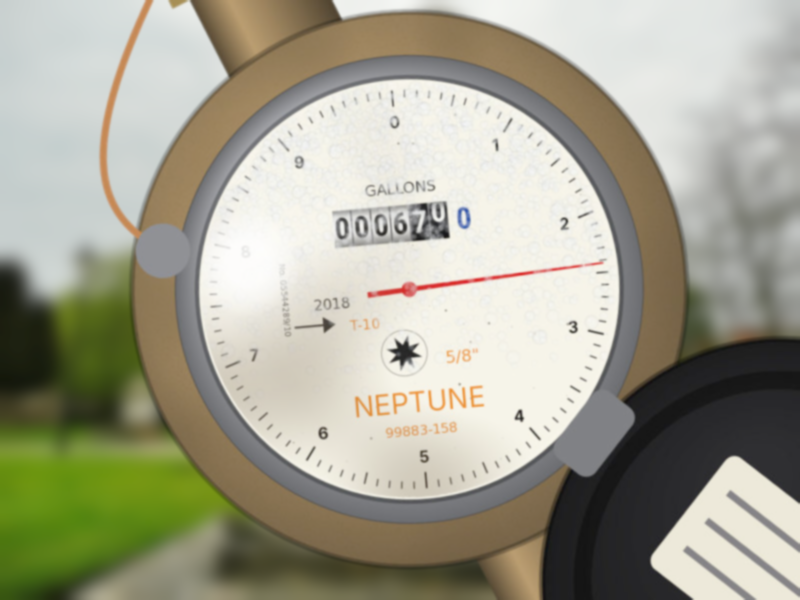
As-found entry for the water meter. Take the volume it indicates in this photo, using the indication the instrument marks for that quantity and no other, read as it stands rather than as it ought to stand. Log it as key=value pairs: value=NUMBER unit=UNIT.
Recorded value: value=6702.4 unit=gal
